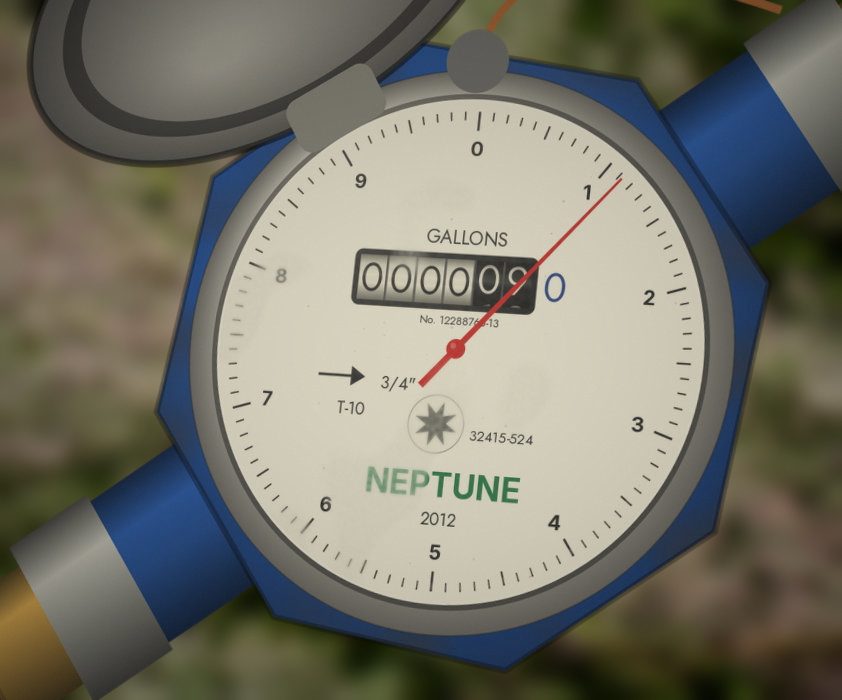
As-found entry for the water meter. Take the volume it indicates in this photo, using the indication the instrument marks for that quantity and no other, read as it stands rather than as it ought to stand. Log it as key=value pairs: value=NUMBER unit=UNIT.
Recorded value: value=91.1 unit=gal
